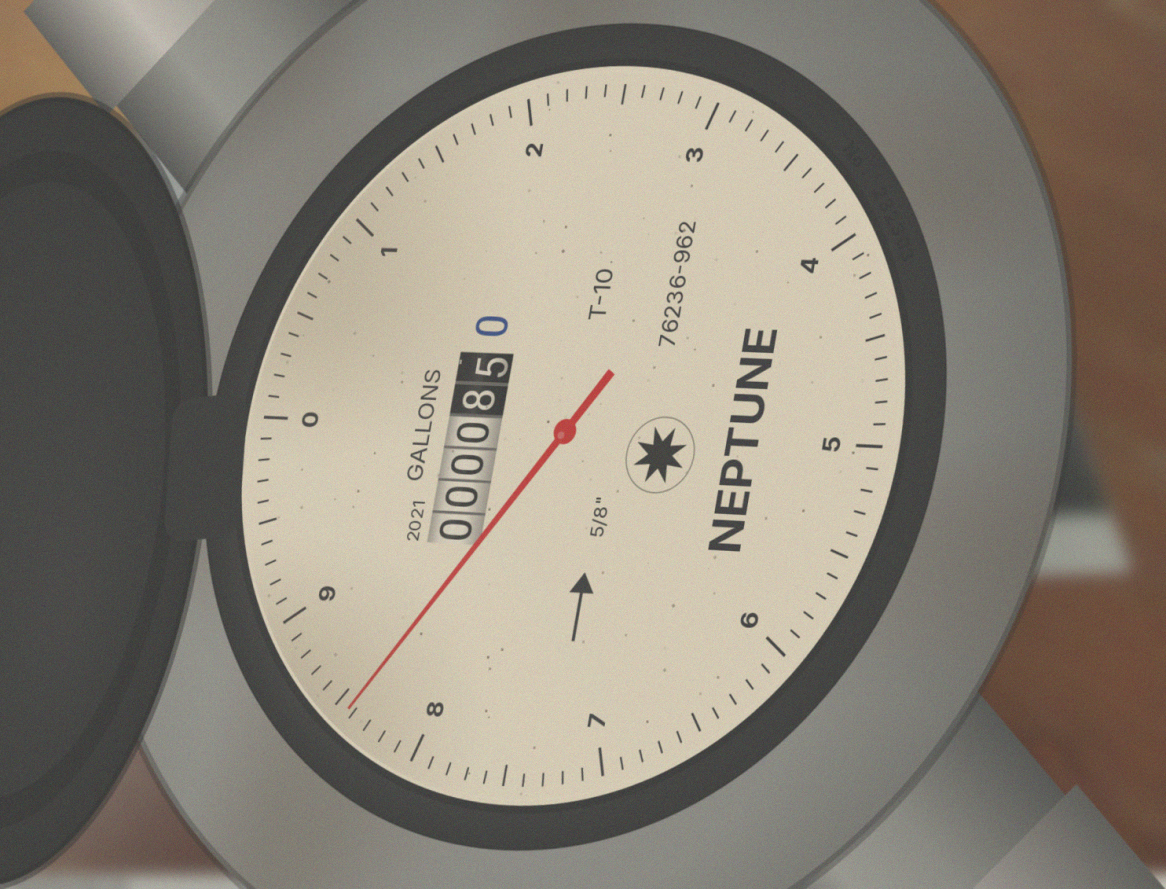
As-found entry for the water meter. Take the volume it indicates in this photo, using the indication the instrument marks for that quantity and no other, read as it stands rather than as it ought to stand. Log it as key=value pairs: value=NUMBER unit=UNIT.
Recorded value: value=848.4 unit=gal
